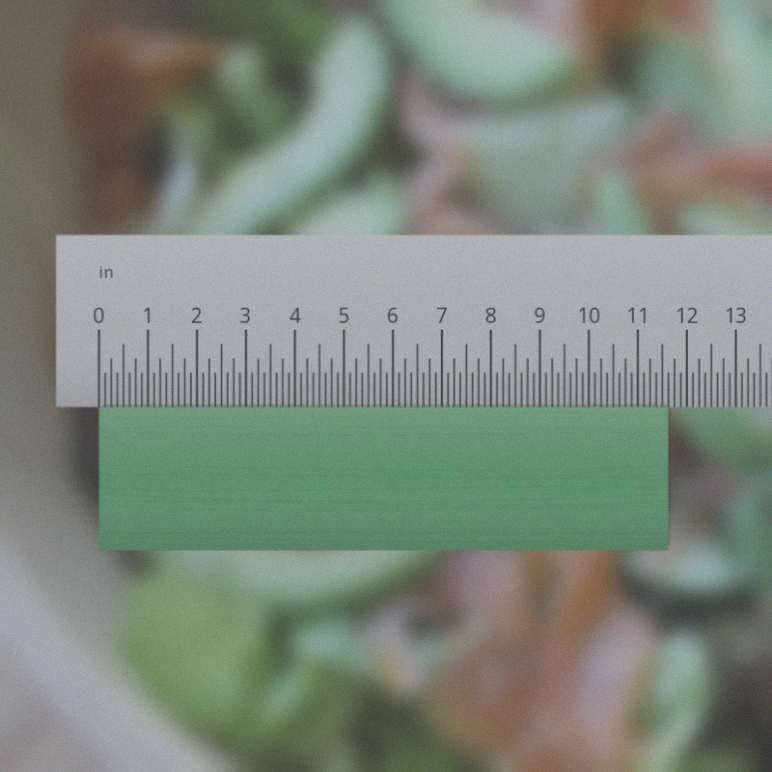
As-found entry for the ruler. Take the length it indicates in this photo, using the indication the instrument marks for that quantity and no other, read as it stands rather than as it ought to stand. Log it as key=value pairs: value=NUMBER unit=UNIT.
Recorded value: value=11.625 unit=in
